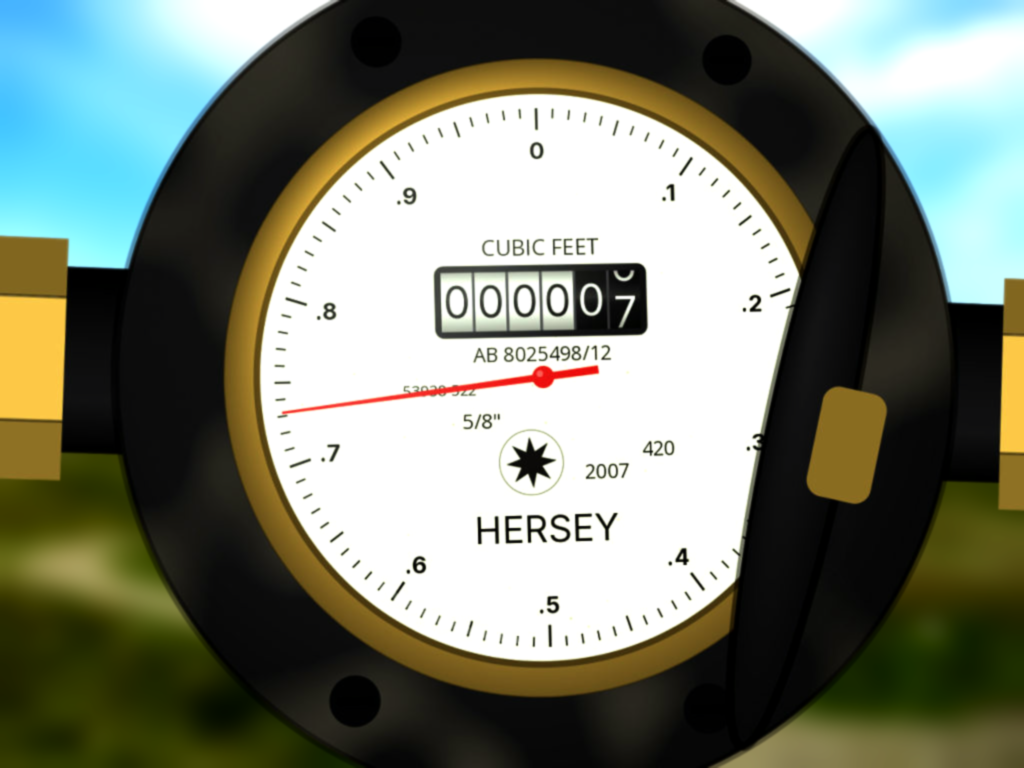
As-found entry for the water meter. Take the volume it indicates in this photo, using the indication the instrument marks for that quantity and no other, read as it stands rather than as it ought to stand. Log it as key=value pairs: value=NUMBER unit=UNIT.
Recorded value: value=6.73 unit=ft³
